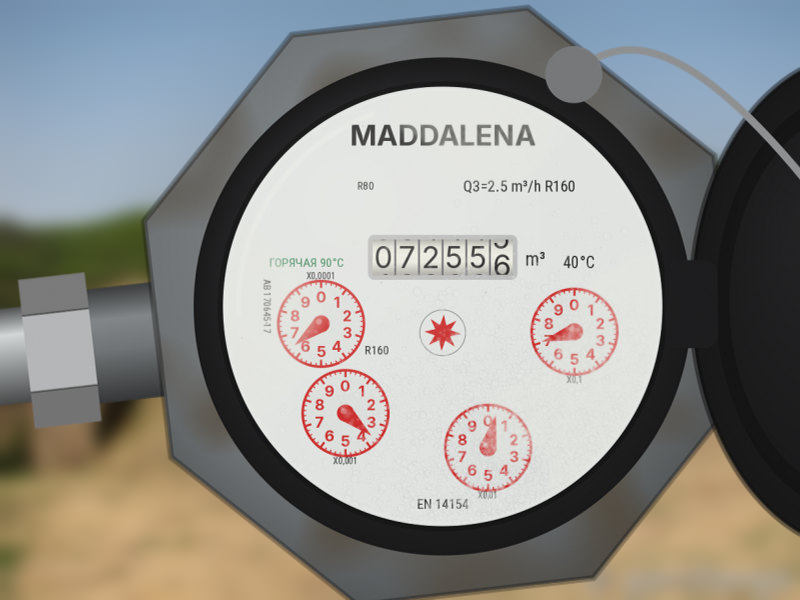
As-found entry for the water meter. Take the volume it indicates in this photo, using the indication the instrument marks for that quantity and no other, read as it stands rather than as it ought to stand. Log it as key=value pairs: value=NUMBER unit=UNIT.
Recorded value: value=72555.7036 unit=m³
